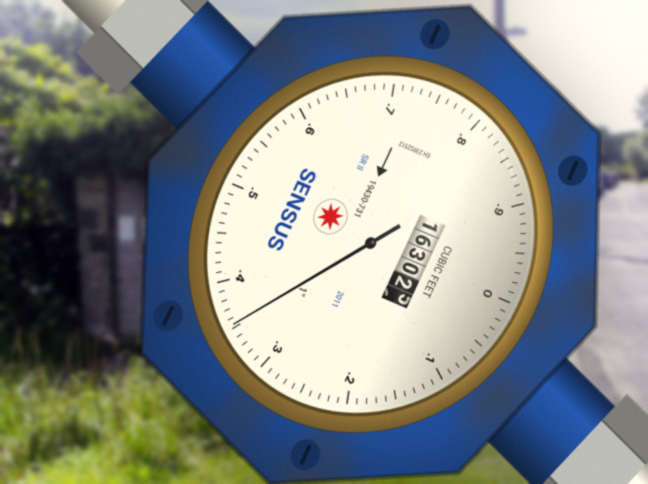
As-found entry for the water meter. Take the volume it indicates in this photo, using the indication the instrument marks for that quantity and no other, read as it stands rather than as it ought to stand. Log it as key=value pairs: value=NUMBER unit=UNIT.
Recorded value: value=163025.35 unit=ft³
